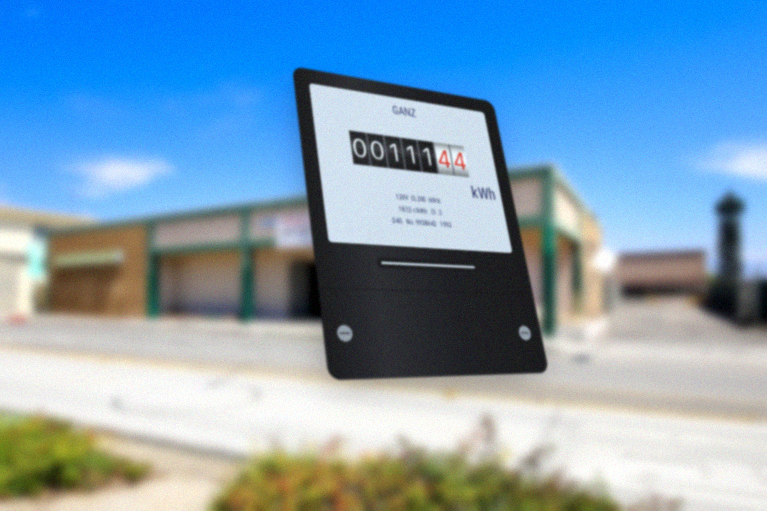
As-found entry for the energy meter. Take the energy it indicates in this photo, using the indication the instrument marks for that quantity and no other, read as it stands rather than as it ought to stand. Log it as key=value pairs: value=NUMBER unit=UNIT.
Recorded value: value=111.44 unit=kWh
